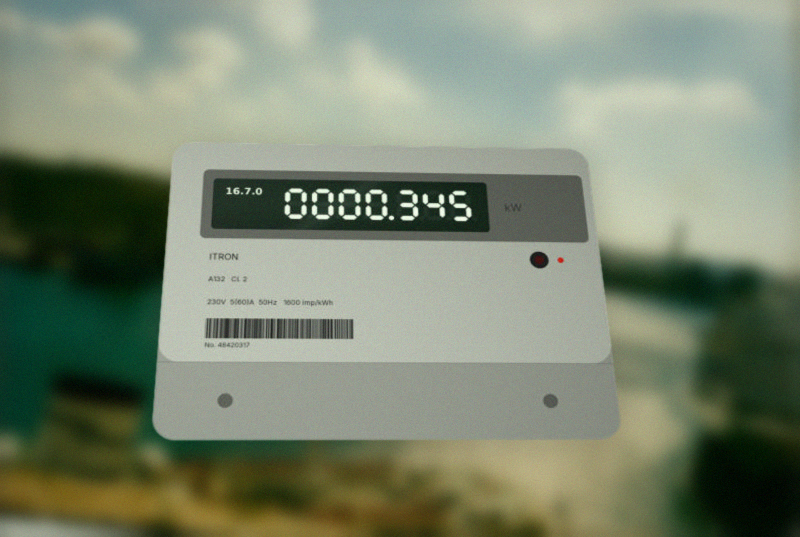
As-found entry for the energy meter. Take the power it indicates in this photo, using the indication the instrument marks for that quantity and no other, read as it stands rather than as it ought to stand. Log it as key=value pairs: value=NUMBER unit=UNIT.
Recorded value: value=0.345 unit=kW
